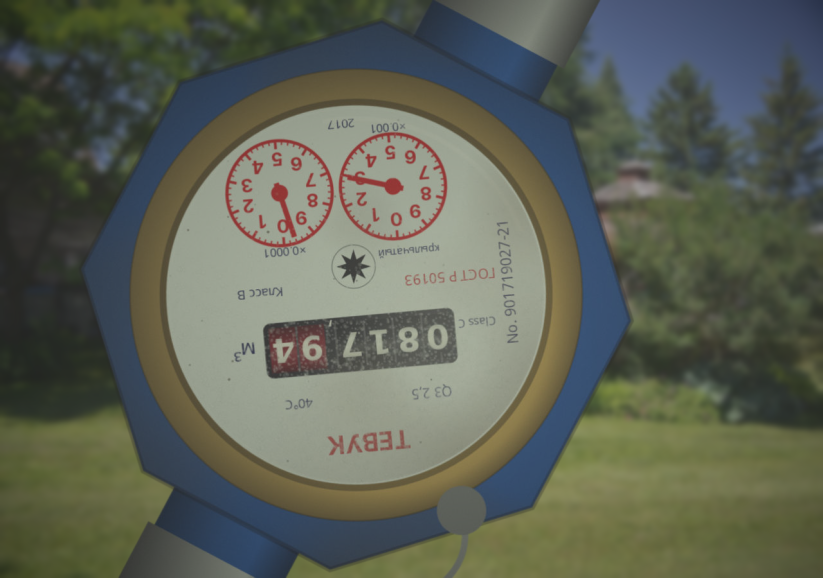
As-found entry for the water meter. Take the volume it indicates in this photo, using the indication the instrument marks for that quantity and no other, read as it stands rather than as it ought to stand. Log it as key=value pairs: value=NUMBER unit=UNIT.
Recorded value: value=817.9429 unit=m³
